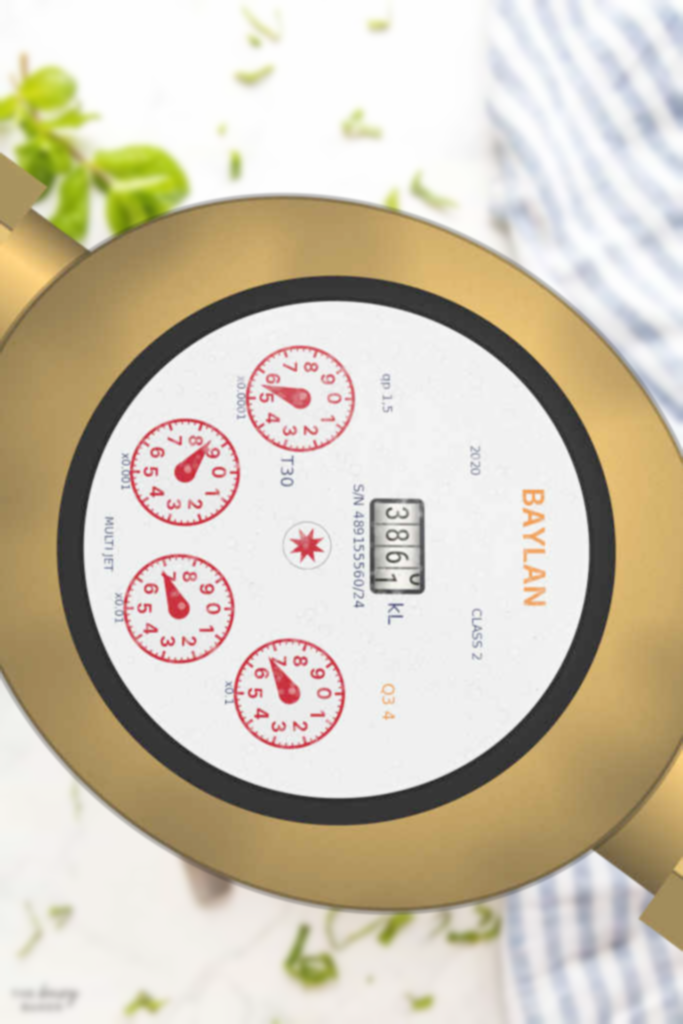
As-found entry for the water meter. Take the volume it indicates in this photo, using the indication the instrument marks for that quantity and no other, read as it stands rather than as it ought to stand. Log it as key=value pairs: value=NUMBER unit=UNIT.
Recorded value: value=3860.6685 unit=kL
